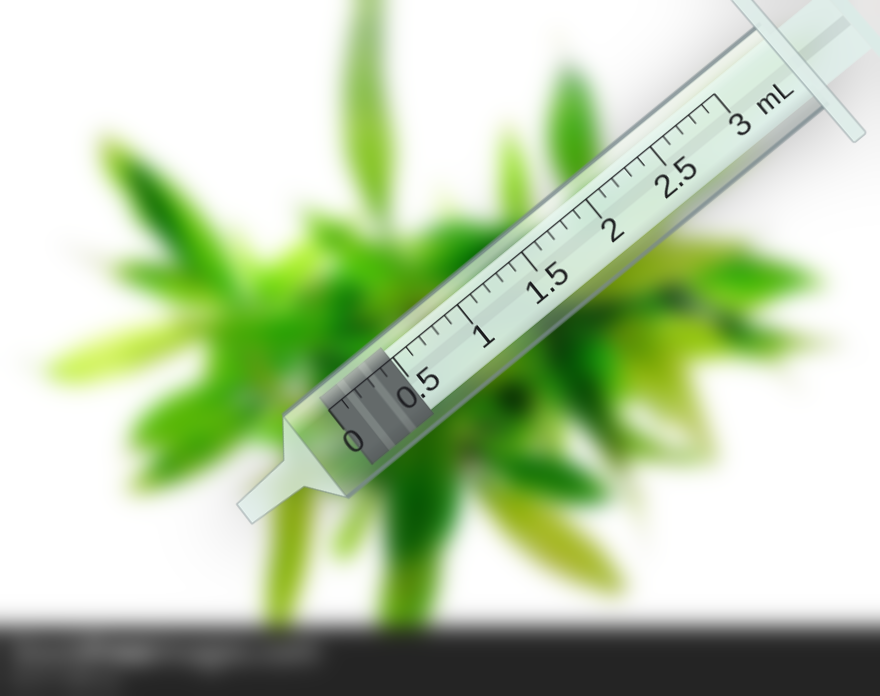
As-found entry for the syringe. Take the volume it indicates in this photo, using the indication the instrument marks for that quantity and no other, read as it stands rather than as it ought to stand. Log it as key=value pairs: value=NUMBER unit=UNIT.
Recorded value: value=0 unit=mL
